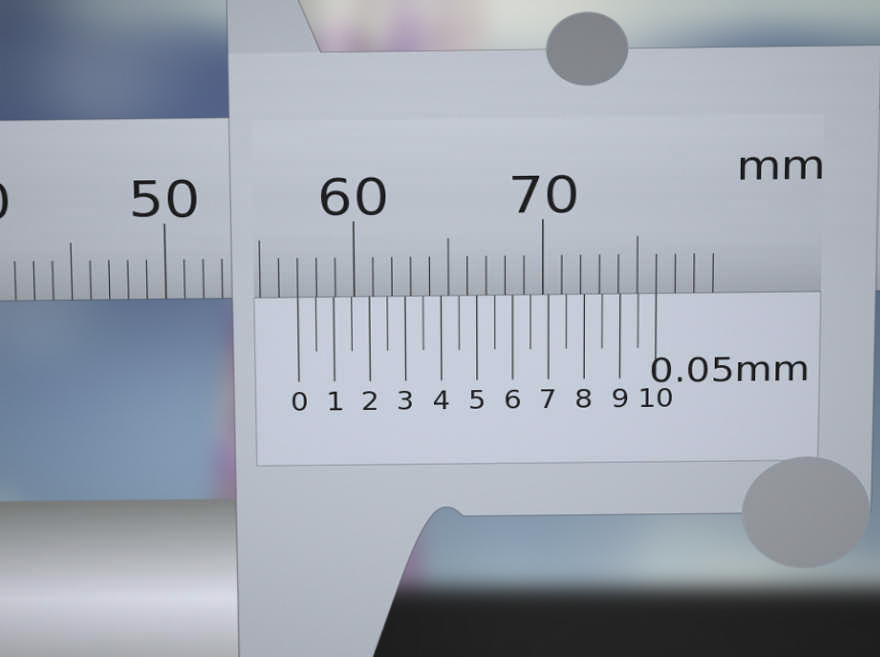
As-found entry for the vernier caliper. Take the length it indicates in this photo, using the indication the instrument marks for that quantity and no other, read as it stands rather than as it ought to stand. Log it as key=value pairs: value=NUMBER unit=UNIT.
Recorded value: value=57.0 unit=mm
